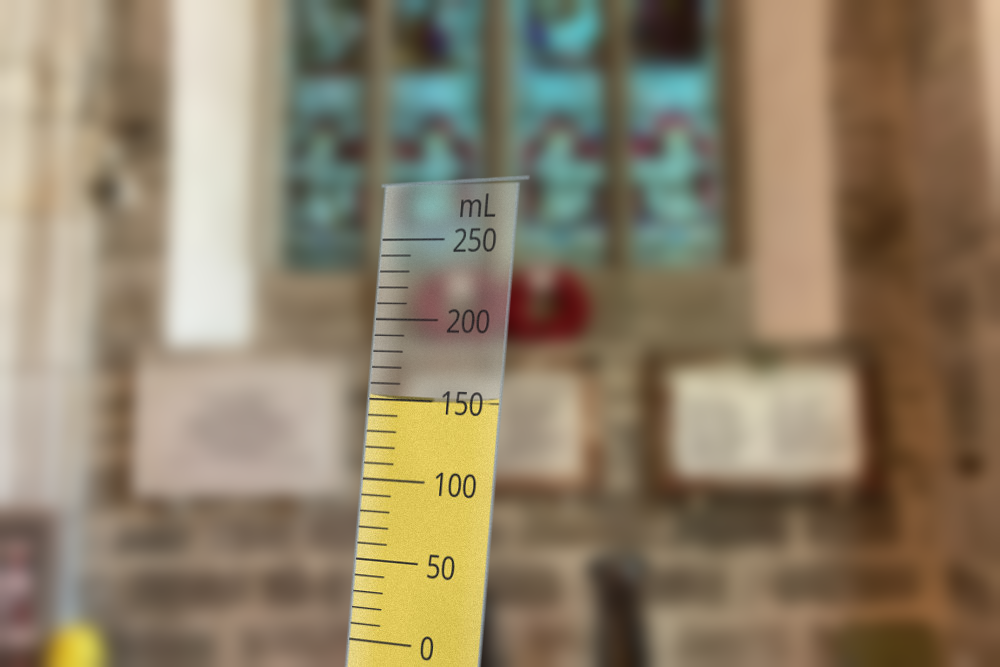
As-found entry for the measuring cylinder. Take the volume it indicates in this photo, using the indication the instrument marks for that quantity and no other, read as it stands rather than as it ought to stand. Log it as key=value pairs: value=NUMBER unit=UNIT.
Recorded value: value=150 unit=mL
